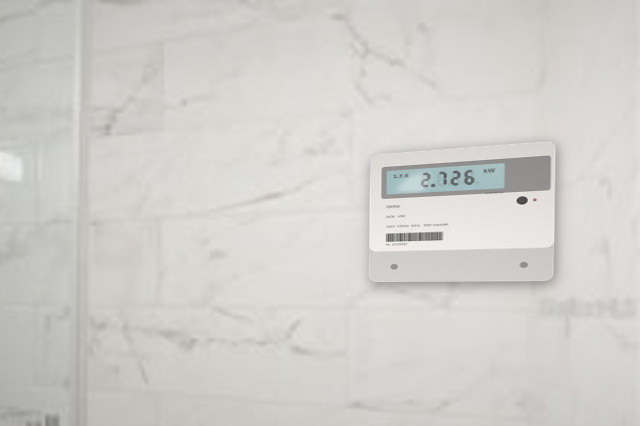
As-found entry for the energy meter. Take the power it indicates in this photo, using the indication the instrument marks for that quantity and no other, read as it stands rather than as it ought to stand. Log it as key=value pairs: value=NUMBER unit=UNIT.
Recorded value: value=2.726 unit=kW
